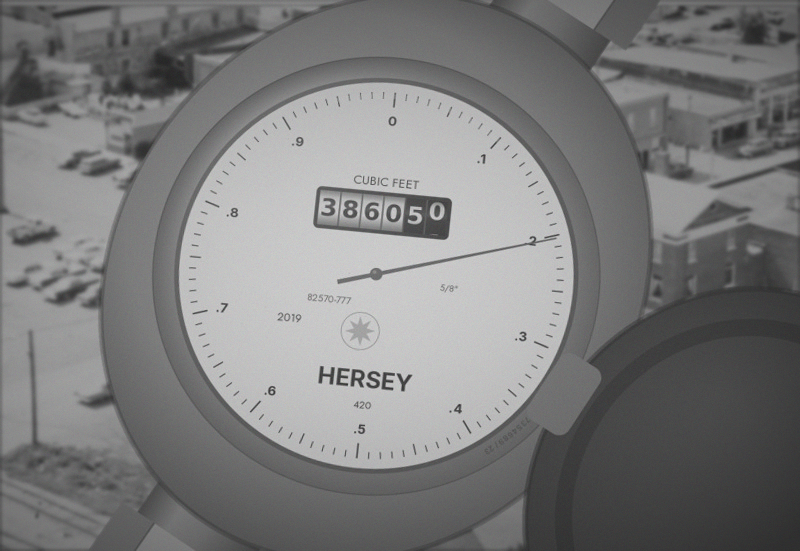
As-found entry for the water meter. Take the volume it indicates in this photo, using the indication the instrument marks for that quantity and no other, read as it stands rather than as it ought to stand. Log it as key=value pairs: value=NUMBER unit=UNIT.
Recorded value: value=386050.20 unit=ft³
